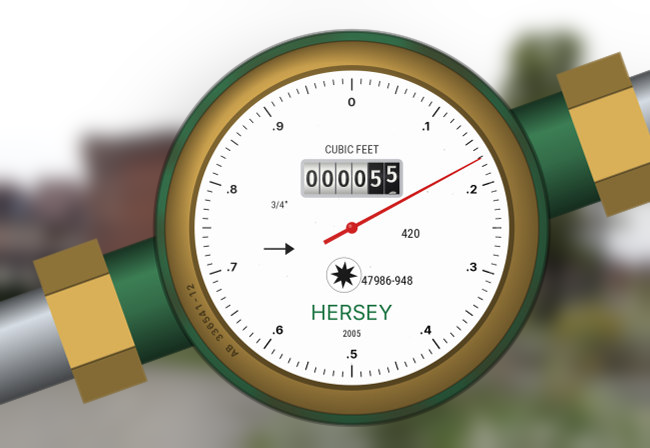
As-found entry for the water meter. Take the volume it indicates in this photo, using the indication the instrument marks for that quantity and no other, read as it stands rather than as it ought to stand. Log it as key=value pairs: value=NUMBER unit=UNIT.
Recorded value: value=55.17 unit=ft³
